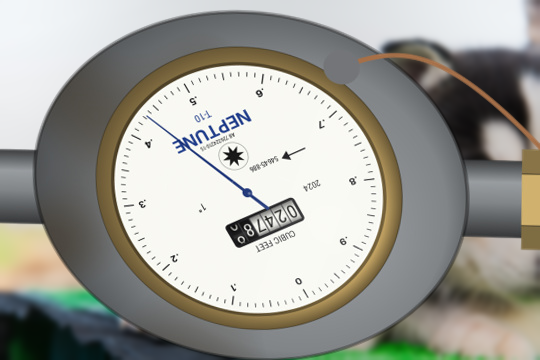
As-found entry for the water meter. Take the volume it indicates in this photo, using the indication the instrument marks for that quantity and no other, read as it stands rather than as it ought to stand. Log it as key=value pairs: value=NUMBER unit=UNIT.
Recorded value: value=24788.43 unit=ft³
